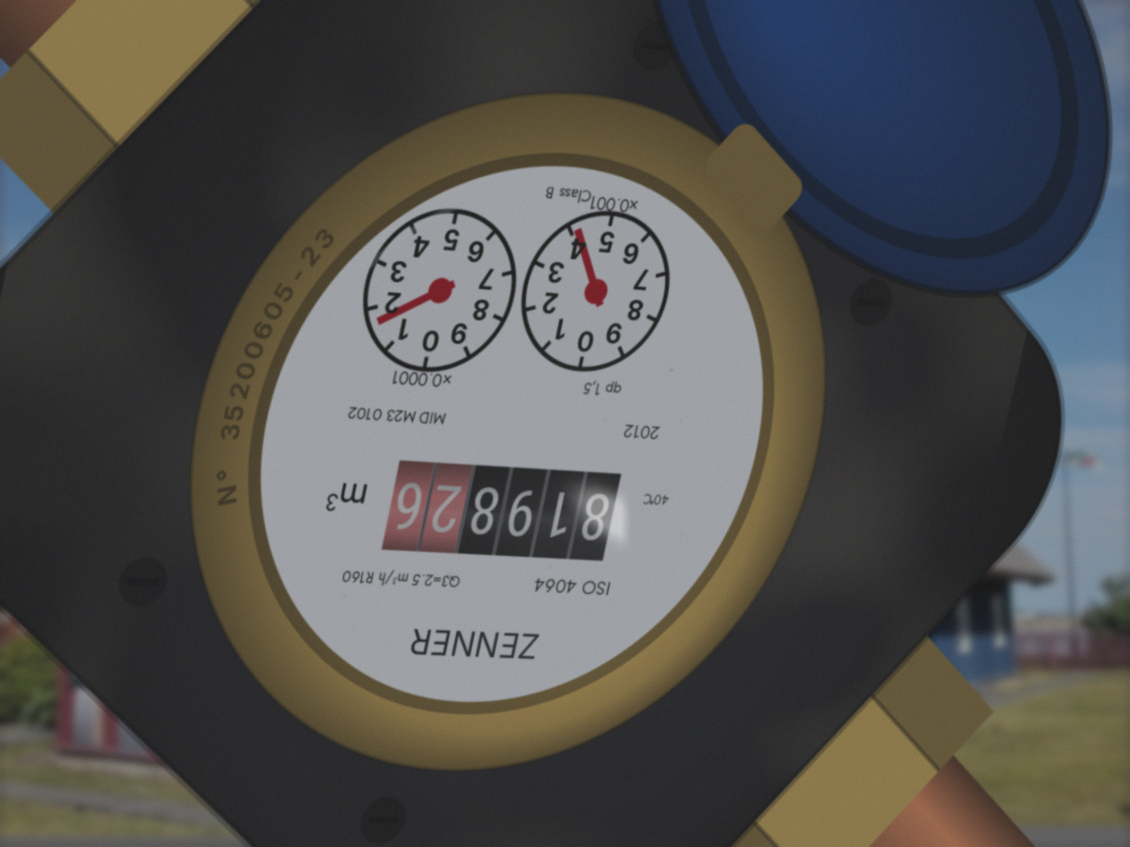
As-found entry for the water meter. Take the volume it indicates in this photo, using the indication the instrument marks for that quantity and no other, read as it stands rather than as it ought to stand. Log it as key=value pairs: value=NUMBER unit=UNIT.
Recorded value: value=8198.2641 unit=m³
